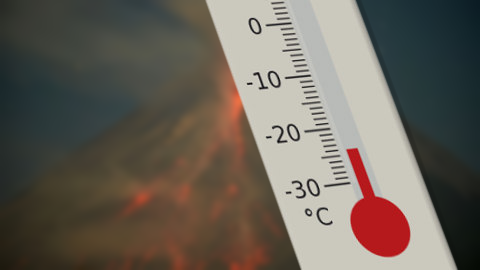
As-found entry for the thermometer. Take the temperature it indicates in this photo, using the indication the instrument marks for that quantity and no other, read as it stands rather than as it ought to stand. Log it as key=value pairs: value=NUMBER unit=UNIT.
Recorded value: value=-24 unit=°C
